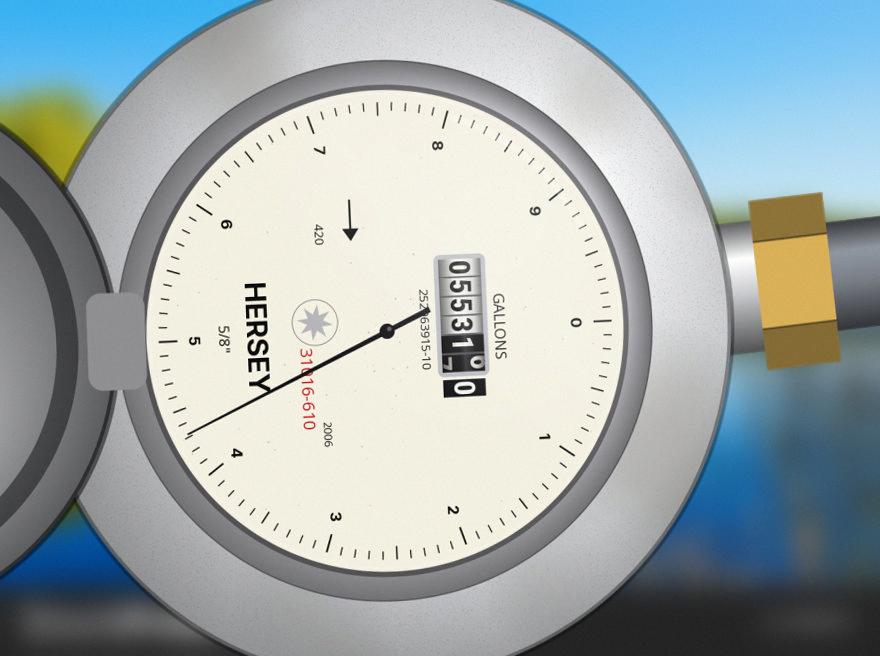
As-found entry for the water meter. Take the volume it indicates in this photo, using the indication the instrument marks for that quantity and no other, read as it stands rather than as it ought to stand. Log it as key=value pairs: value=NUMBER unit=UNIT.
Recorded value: value=553164.3 unit=gal
